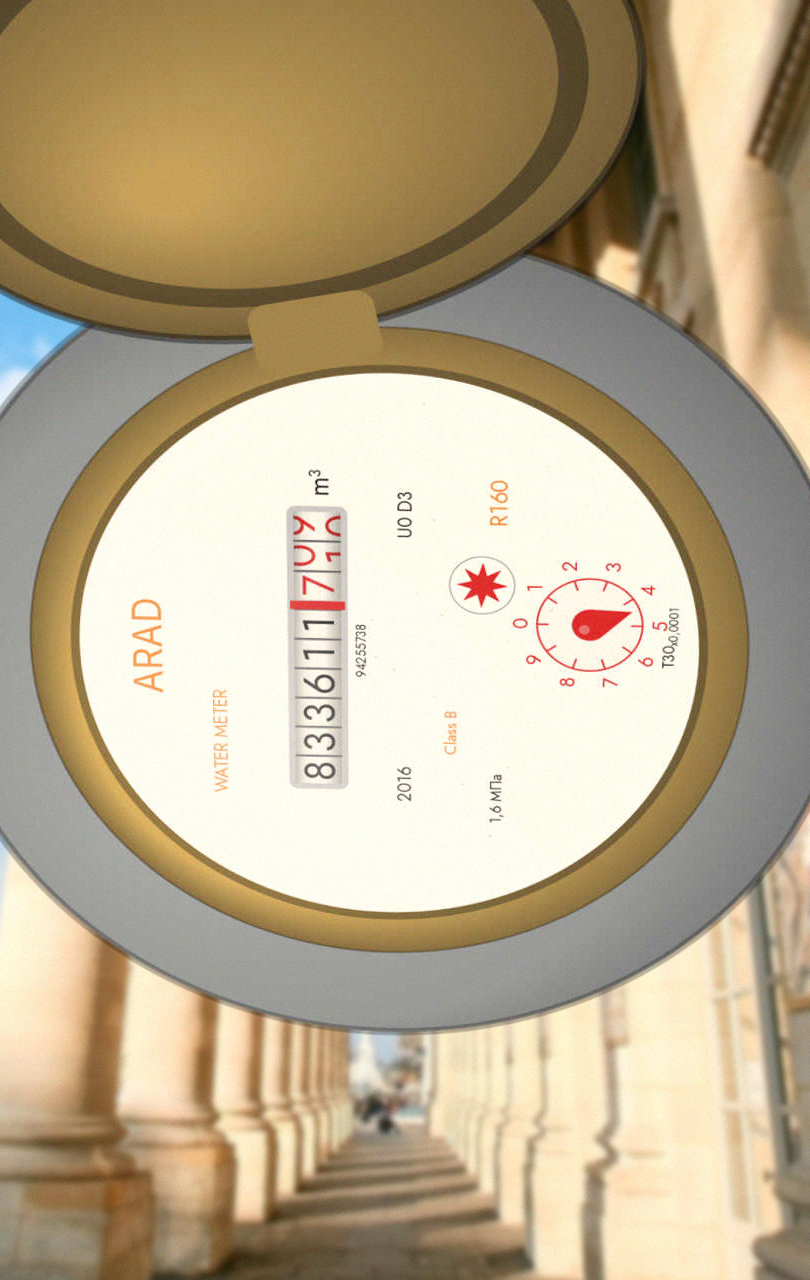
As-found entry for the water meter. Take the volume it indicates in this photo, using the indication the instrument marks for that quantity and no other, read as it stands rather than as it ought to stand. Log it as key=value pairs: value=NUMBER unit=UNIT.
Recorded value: value=833611.7094 unit=m³
